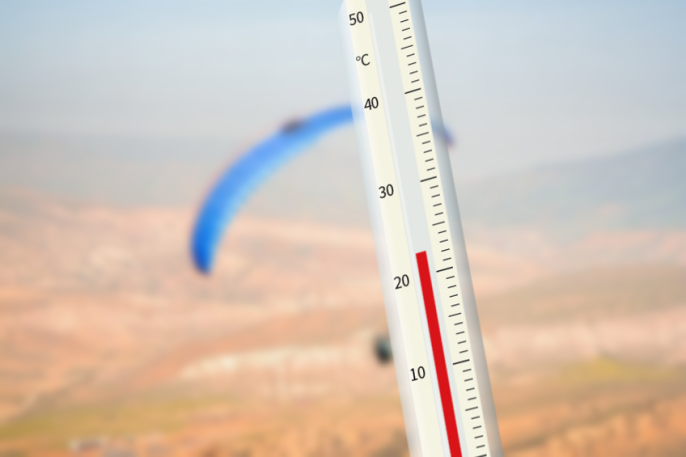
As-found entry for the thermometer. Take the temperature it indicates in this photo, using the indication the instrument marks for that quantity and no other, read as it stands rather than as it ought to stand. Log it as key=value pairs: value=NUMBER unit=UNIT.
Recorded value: value=22.5 unit=°C
